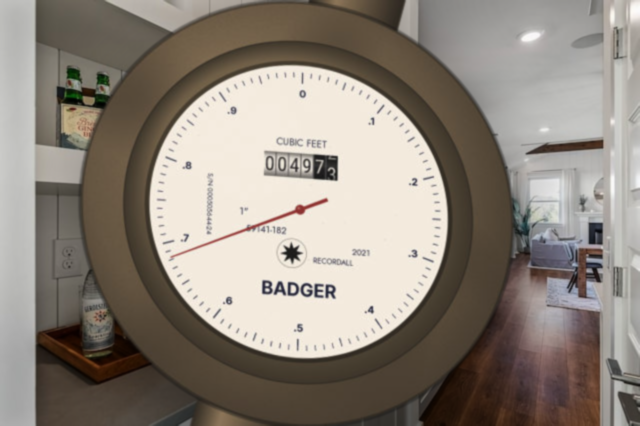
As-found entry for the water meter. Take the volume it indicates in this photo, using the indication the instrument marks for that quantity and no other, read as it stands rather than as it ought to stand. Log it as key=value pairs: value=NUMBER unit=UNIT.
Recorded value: value=4972.68 unit=ft³
